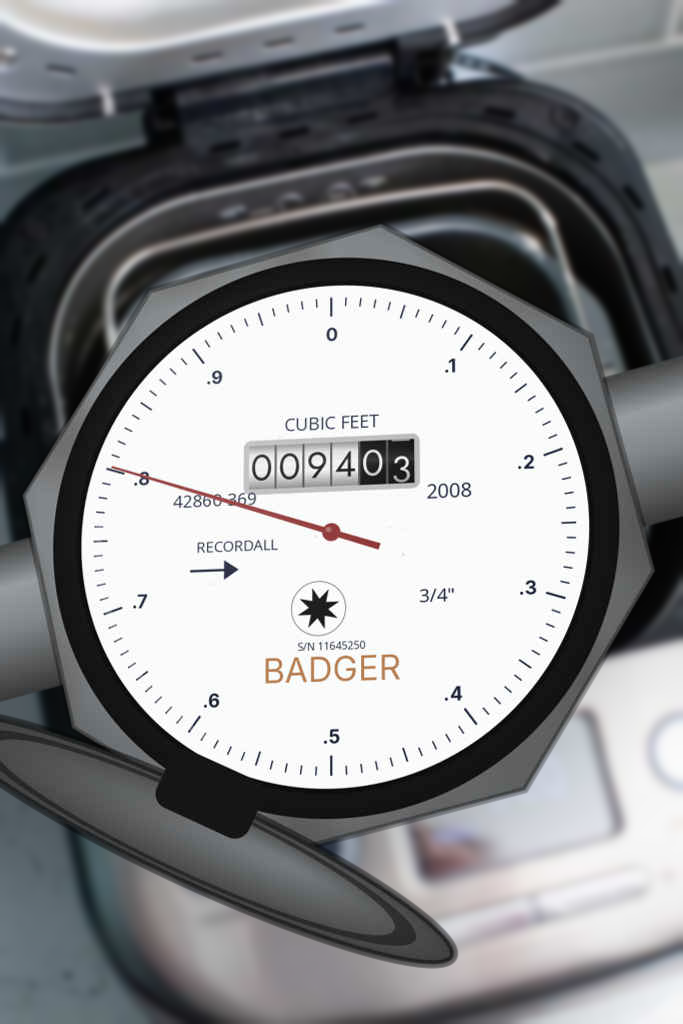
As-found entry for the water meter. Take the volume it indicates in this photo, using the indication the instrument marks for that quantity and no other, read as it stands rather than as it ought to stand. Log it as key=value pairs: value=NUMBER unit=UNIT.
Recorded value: value=9402.80 unit=ft³
